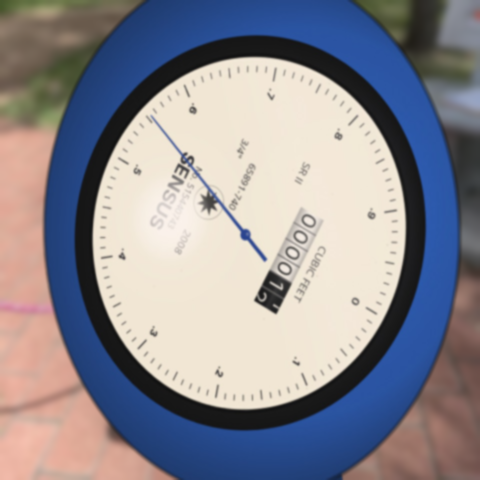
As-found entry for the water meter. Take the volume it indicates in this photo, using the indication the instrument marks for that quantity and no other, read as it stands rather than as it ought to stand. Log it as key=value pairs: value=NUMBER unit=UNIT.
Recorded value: value=11.55 unit=ft³
